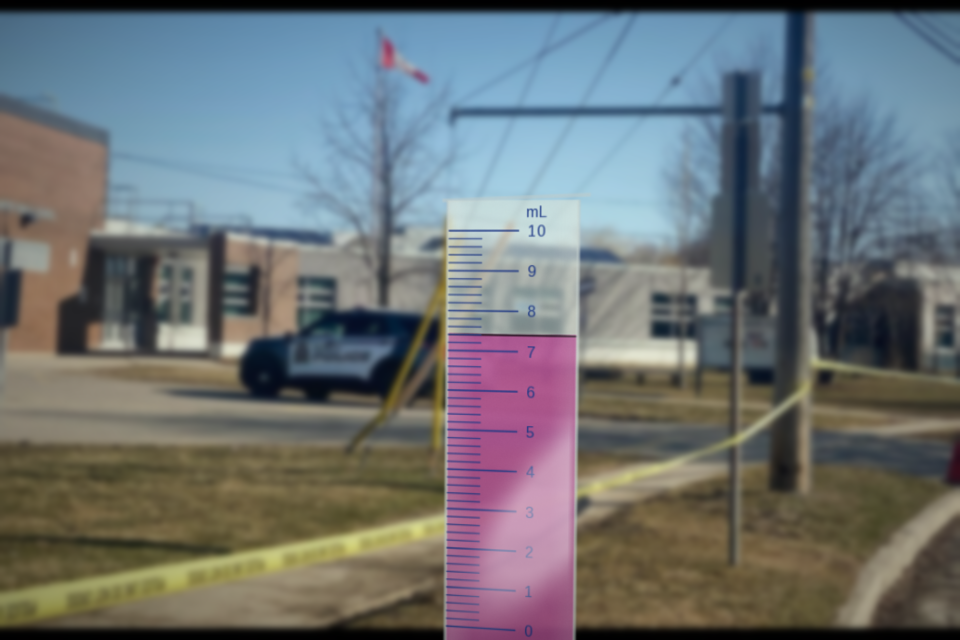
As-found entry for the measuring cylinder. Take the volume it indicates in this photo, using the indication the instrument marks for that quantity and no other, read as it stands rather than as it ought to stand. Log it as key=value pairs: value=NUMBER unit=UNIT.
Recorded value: value=7.4 unit=mL
